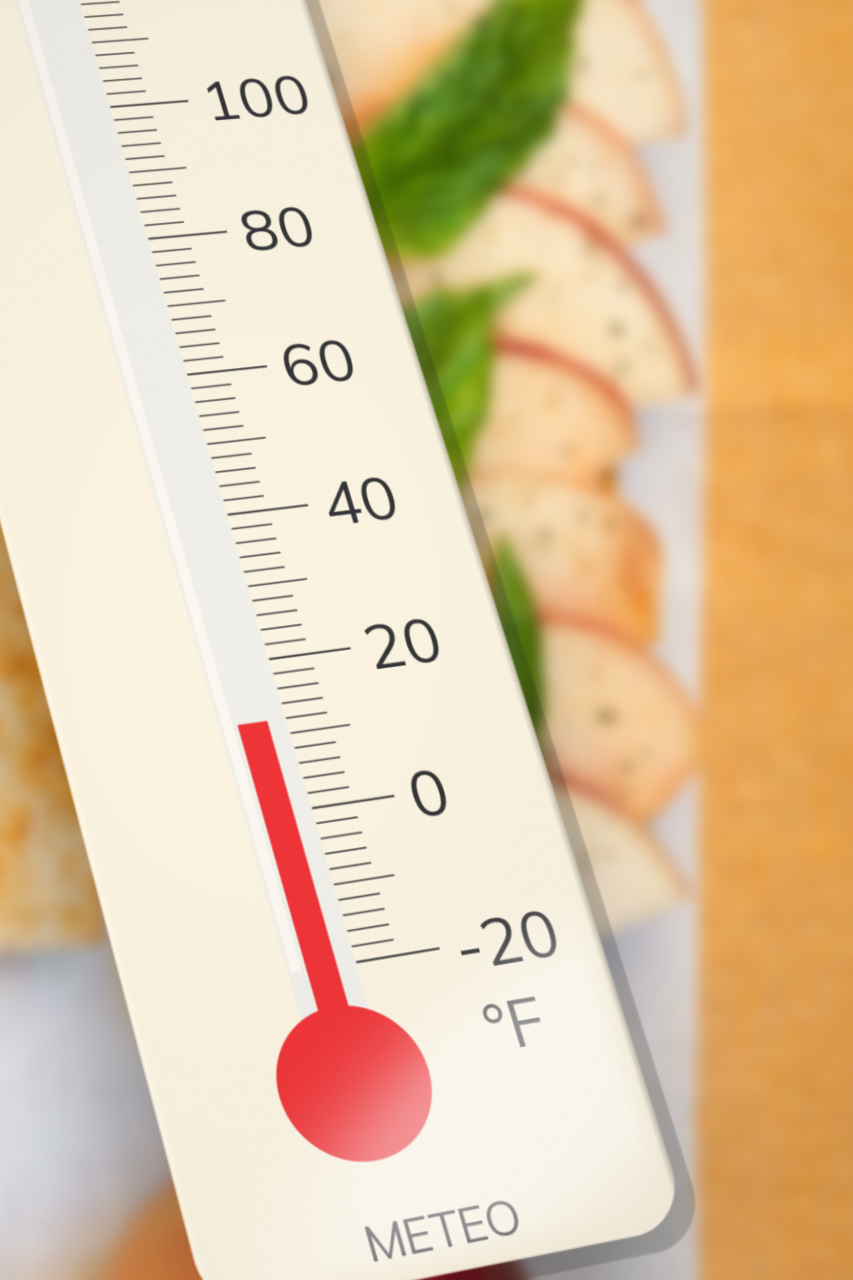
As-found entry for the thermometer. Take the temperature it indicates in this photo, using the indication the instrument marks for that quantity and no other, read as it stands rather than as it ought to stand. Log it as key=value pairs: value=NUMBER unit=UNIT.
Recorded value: value=12 unit=°F
